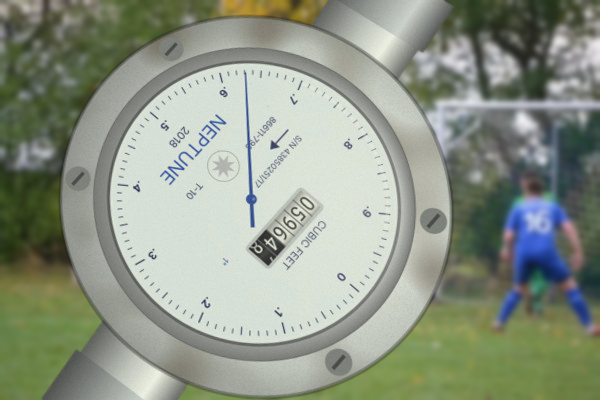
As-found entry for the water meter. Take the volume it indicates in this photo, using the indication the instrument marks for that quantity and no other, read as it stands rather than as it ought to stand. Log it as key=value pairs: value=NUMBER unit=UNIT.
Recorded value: value=59647.63 unit=ft³
